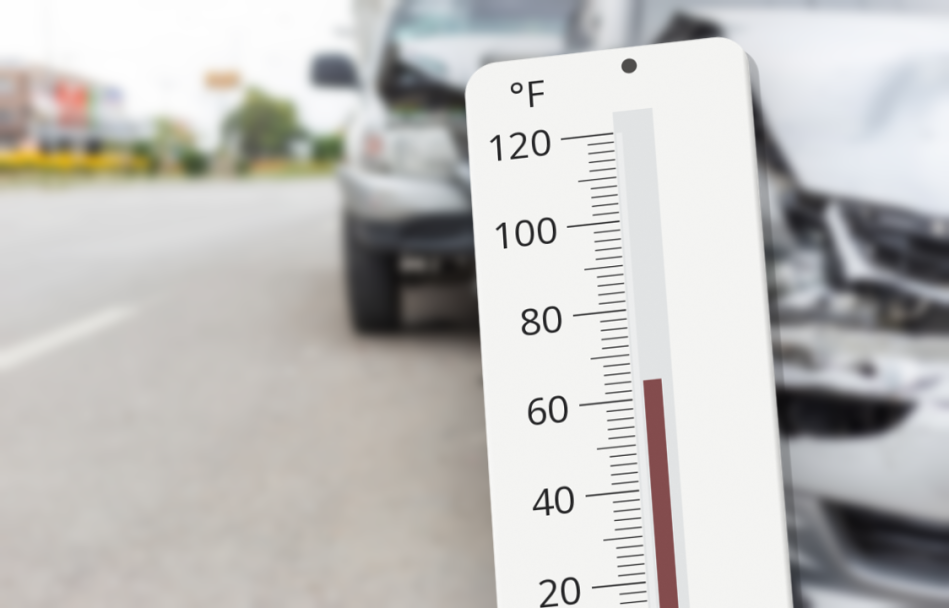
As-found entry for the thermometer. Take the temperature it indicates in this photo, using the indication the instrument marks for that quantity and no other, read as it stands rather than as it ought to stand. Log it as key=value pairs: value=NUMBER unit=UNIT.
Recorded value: value=64 unit=°F
